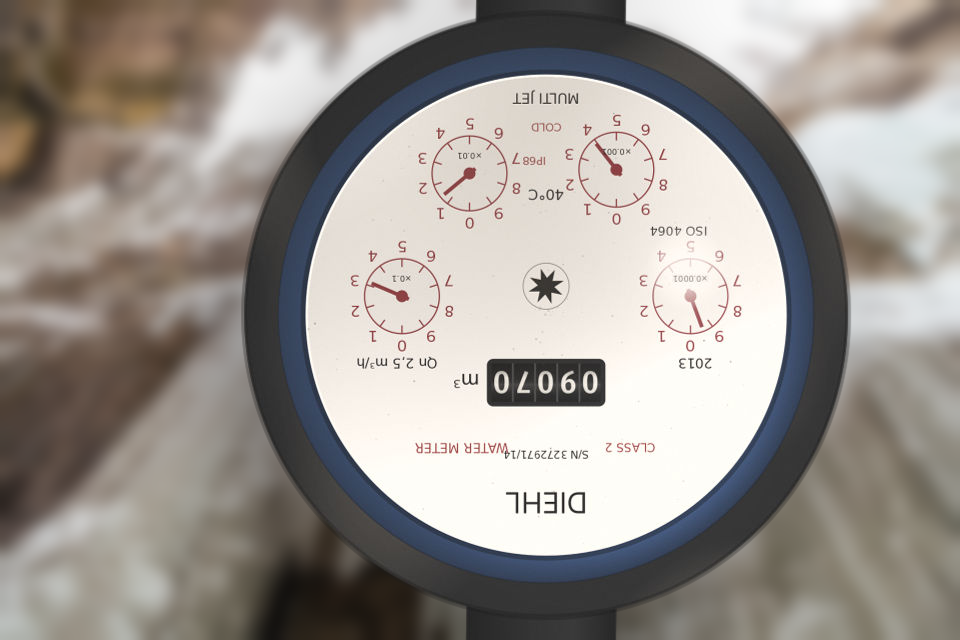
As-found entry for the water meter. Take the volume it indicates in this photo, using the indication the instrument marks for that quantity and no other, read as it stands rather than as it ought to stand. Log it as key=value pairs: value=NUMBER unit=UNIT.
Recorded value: value=9070.3139 unit=m³
